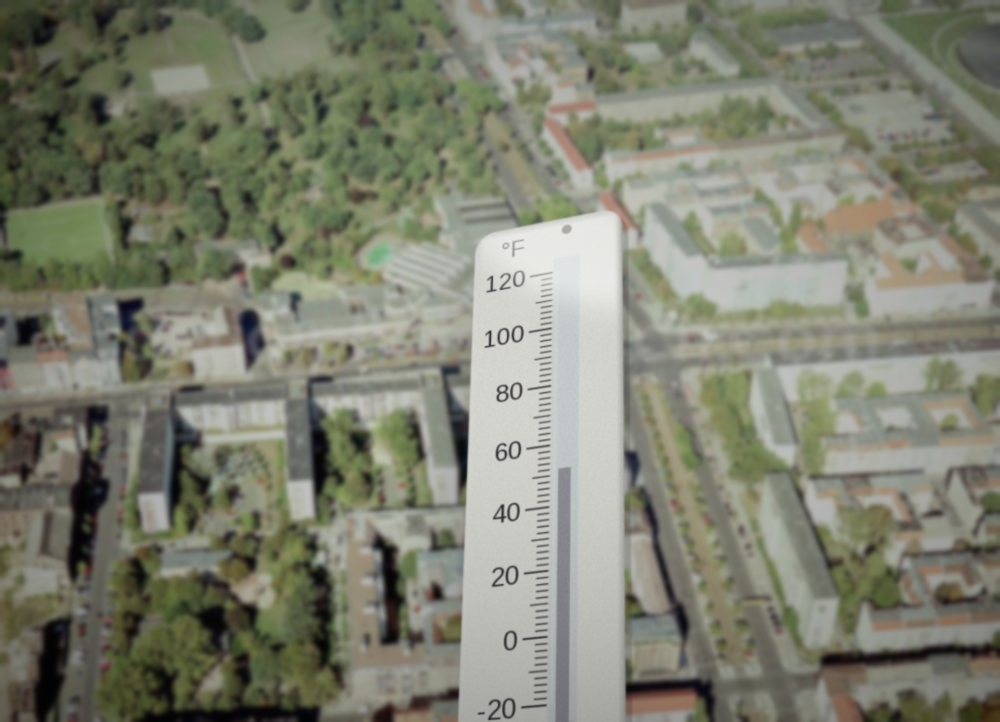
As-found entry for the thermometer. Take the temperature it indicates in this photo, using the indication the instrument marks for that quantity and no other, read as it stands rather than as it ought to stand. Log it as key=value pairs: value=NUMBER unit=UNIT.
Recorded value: value=52 unit=°F
